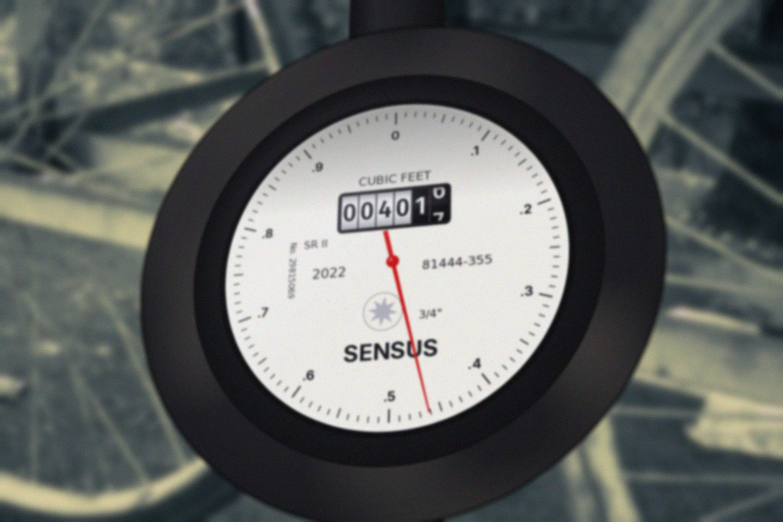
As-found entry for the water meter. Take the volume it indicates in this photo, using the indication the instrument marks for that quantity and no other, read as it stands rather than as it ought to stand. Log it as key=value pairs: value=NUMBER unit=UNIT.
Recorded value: value=4016.46 unit=ft³
